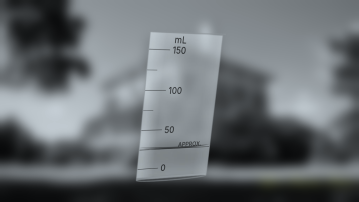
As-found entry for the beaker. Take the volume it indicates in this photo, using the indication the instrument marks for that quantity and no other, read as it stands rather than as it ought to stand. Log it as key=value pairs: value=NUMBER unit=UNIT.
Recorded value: value=25 unit=mL
